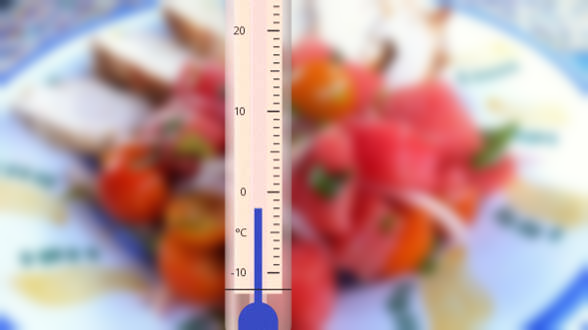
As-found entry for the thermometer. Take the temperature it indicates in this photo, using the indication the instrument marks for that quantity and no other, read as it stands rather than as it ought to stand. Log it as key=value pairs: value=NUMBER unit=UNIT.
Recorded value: value=-2 unit=°C
